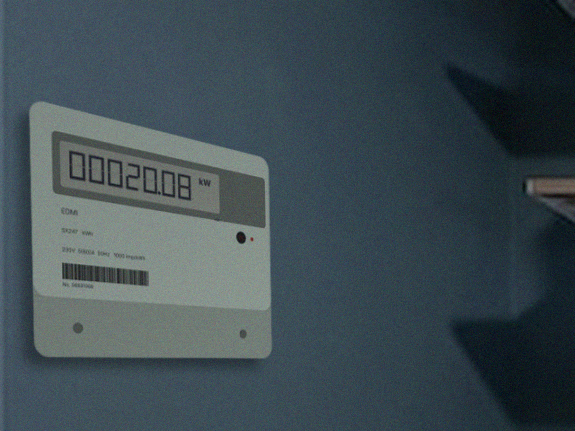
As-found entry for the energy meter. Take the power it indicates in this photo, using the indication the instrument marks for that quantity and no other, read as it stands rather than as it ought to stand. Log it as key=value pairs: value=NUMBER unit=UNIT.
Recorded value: value=20.08 unit=kW
